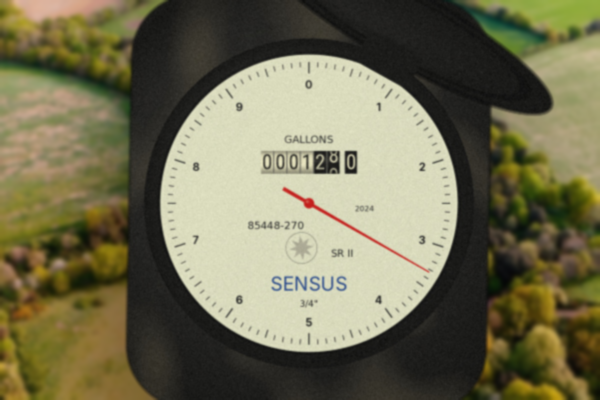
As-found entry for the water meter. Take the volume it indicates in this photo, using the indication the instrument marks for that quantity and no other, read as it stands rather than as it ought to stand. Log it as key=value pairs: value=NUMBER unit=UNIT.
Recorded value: value=1283.3 unit=gal
